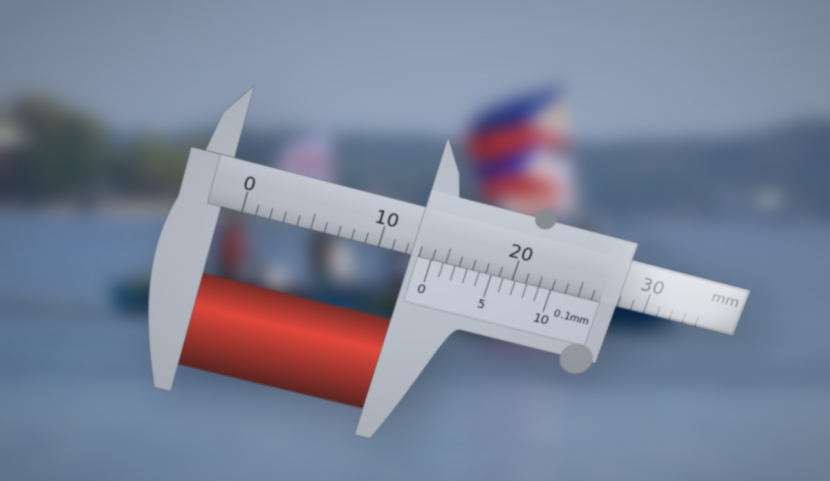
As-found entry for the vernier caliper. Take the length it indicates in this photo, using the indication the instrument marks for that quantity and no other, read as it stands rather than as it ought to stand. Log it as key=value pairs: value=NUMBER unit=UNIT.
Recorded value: value=13.9 unit=mm
